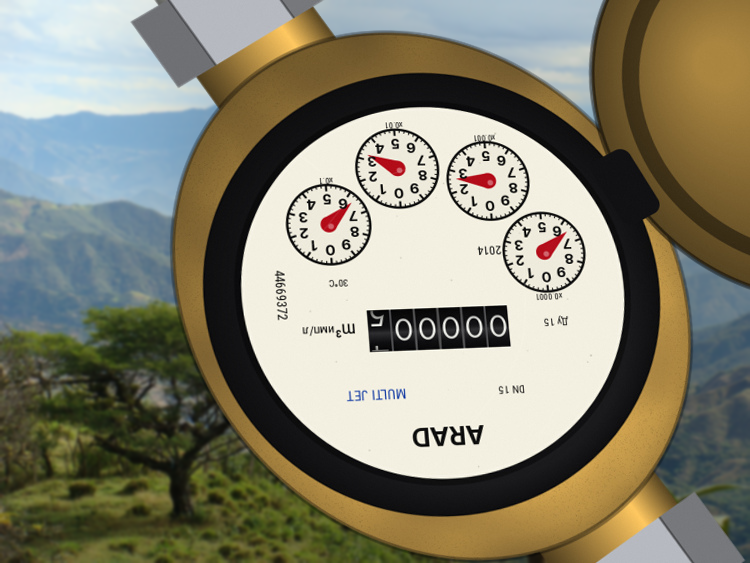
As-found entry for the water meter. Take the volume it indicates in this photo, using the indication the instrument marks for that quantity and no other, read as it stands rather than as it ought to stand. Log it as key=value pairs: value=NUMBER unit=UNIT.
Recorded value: value=4.6326 unit=m³
